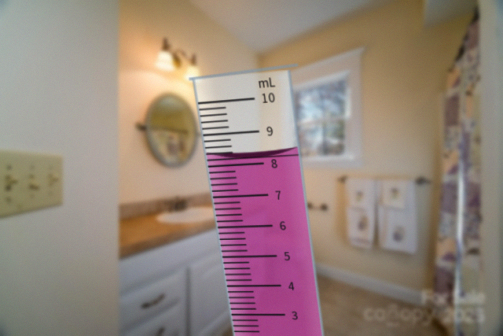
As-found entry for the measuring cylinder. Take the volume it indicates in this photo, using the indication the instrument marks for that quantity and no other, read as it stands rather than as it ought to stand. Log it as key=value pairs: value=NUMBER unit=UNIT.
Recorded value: value=8.2 unit=mL
